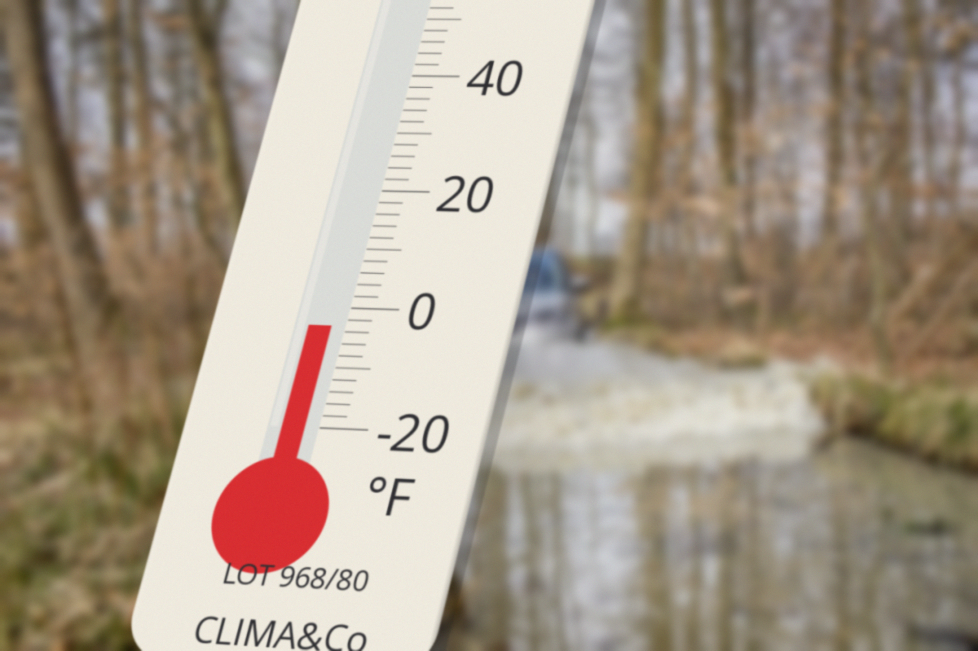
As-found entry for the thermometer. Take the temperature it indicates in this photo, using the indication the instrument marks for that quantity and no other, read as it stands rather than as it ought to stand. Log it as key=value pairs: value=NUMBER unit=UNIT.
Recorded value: value=-3 unit=°F
